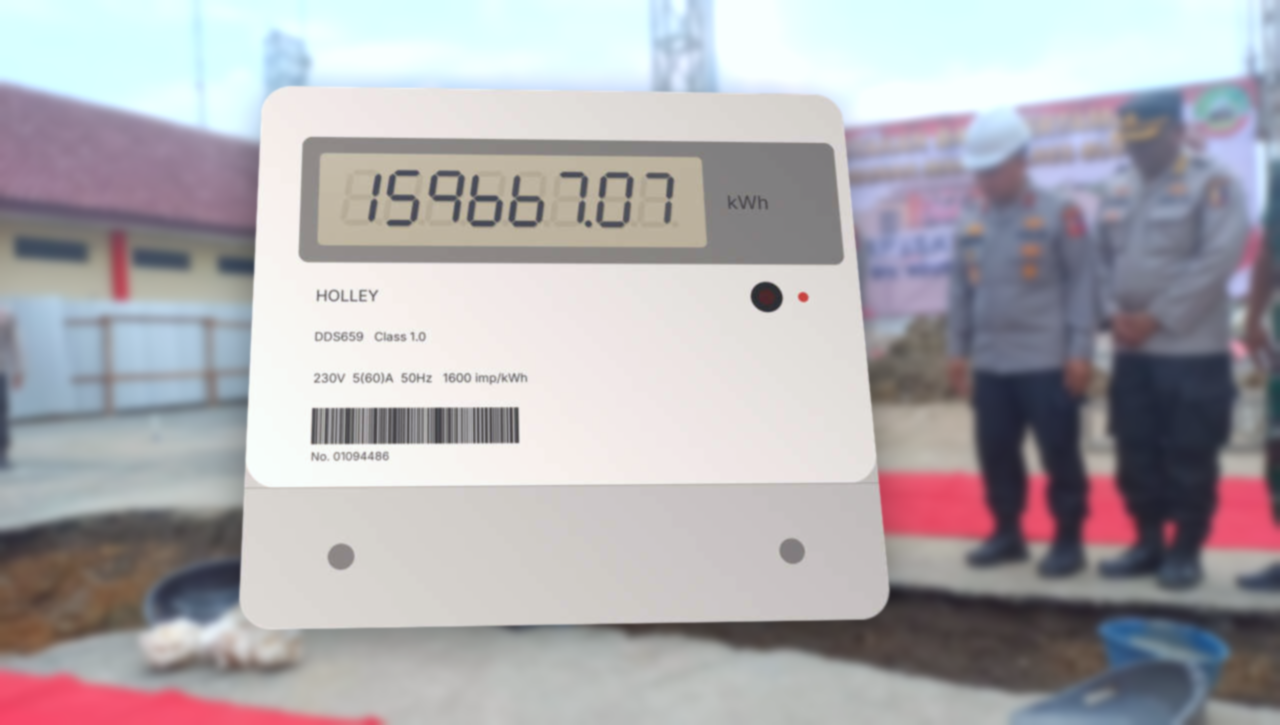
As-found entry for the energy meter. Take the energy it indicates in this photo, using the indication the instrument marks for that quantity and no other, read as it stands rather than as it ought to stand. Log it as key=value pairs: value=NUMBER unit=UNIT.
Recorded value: value=159667.07 unit=kWh
